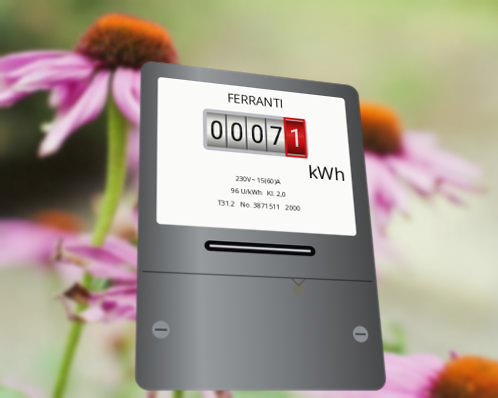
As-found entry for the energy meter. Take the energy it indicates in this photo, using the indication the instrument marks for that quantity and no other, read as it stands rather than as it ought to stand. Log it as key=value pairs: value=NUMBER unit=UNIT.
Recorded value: value=7.1 unit=kWh
